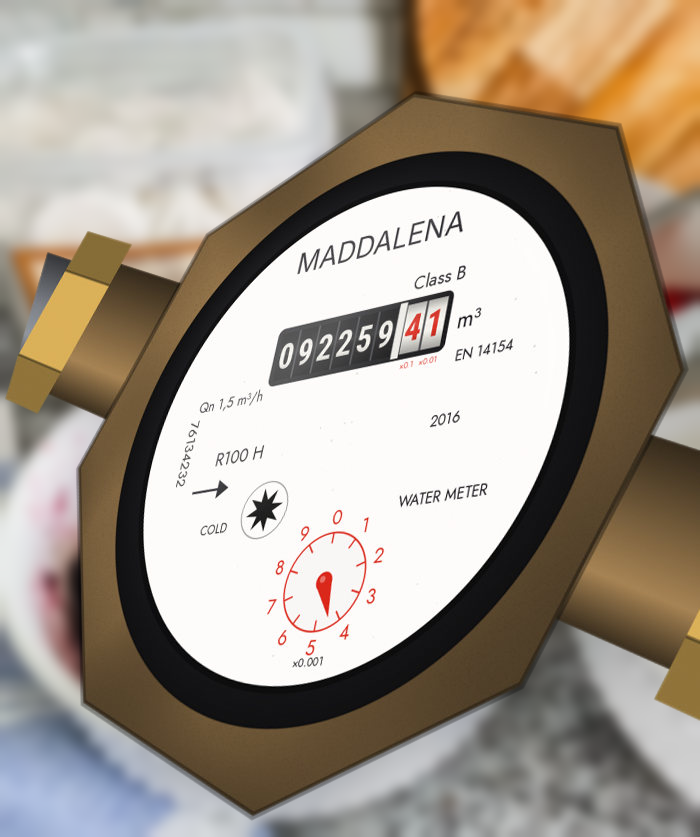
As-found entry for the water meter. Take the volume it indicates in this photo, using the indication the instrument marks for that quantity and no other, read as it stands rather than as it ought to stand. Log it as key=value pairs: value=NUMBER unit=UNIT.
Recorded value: value=92259.414 unit=m³
